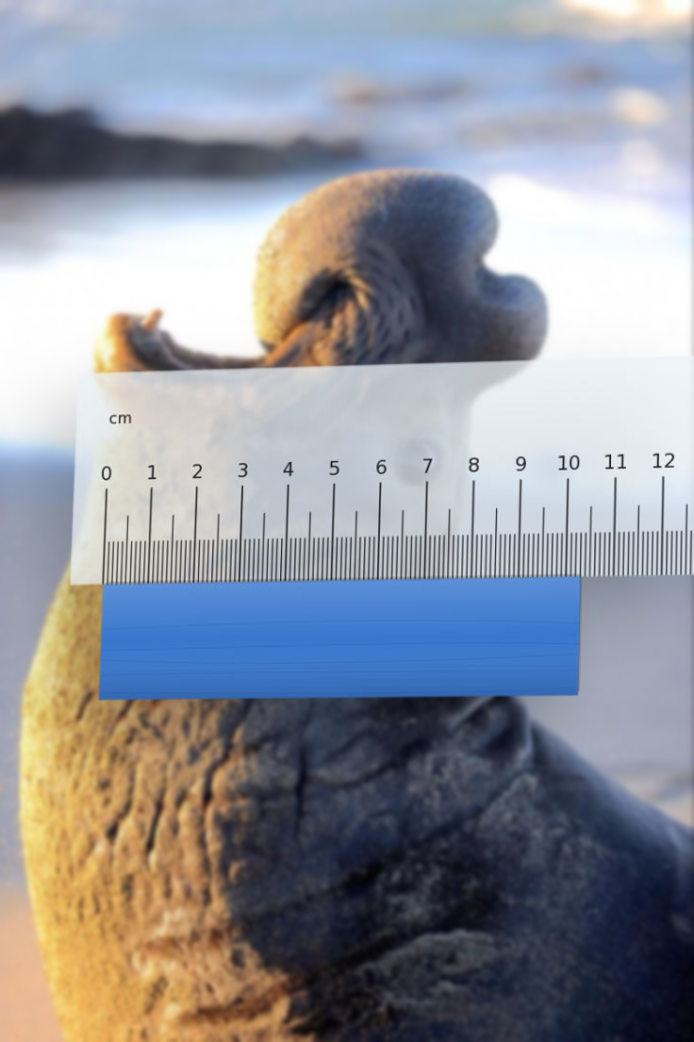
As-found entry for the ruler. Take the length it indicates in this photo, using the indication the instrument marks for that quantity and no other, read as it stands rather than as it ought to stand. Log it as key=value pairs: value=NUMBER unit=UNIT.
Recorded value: value=10.3 unit=cm
